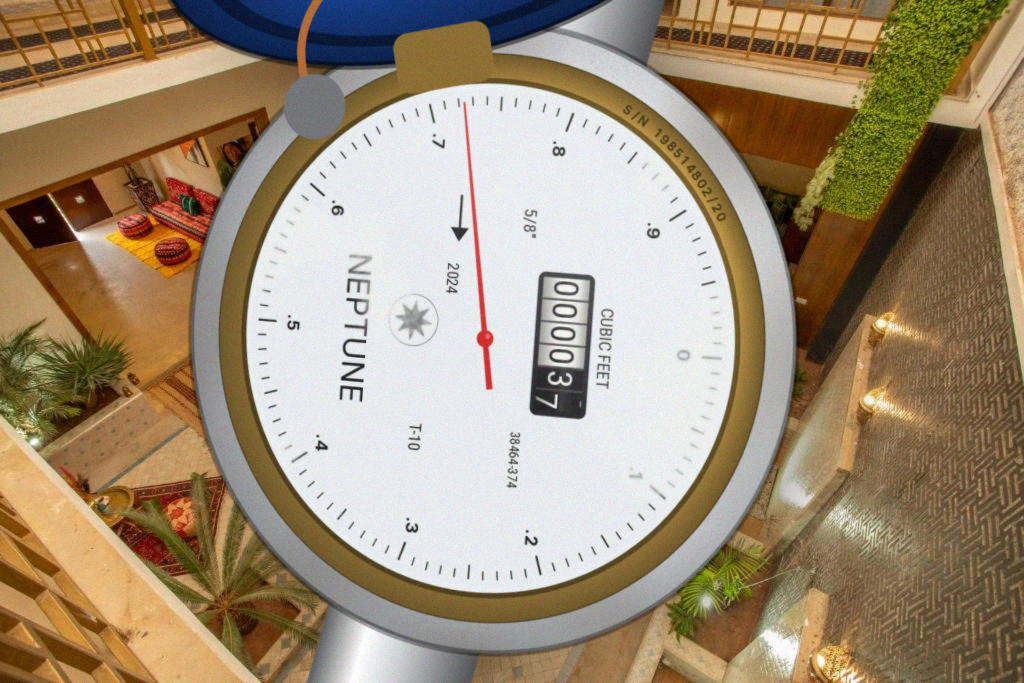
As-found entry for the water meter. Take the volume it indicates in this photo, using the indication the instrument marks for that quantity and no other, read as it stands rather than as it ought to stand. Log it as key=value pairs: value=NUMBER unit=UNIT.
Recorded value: value=36.72 unit=ft³
